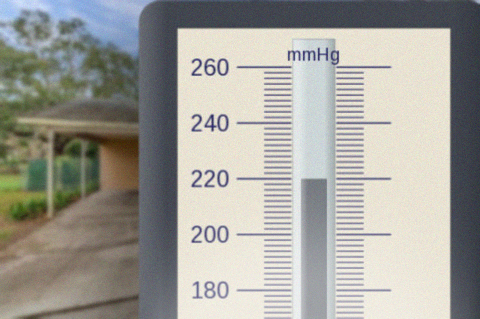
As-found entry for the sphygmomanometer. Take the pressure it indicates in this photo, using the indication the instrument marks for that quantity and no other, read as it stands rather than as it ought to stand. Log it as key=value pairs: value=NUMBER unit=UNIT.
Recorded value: value=220 unit=mmHg
